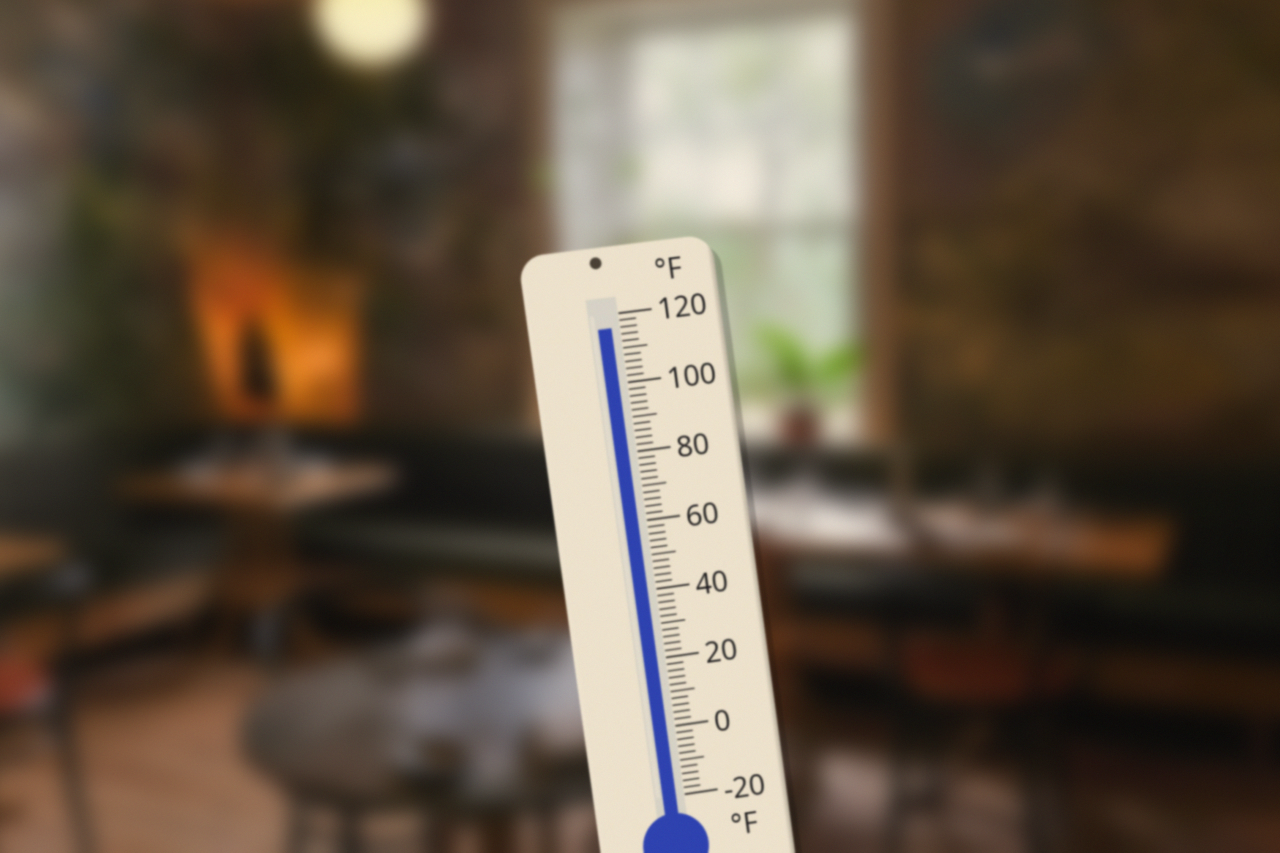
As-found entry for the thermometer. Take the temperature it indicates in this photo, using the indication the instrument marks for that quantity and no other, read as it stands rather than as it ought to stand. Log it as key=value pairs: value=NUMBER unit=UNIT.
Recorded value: value=116 unit=°F
